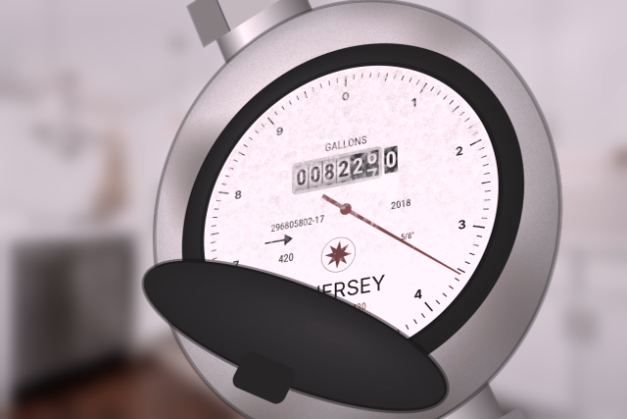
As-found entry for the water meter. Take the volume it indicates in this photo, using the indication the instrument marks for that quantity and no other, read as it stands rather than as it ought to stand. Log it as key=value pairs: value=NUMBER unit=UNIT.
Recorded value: value=82263.5 unit=gal
